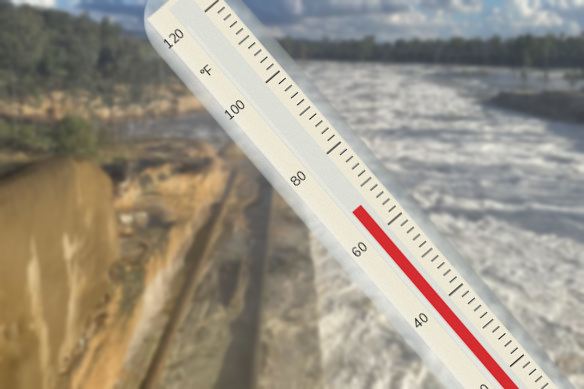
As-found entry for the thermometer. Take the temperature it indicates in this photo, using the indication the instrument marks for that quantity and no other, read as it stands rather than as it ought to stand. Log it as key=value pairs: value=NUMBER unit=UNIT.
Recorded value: value=67 unit=°F
